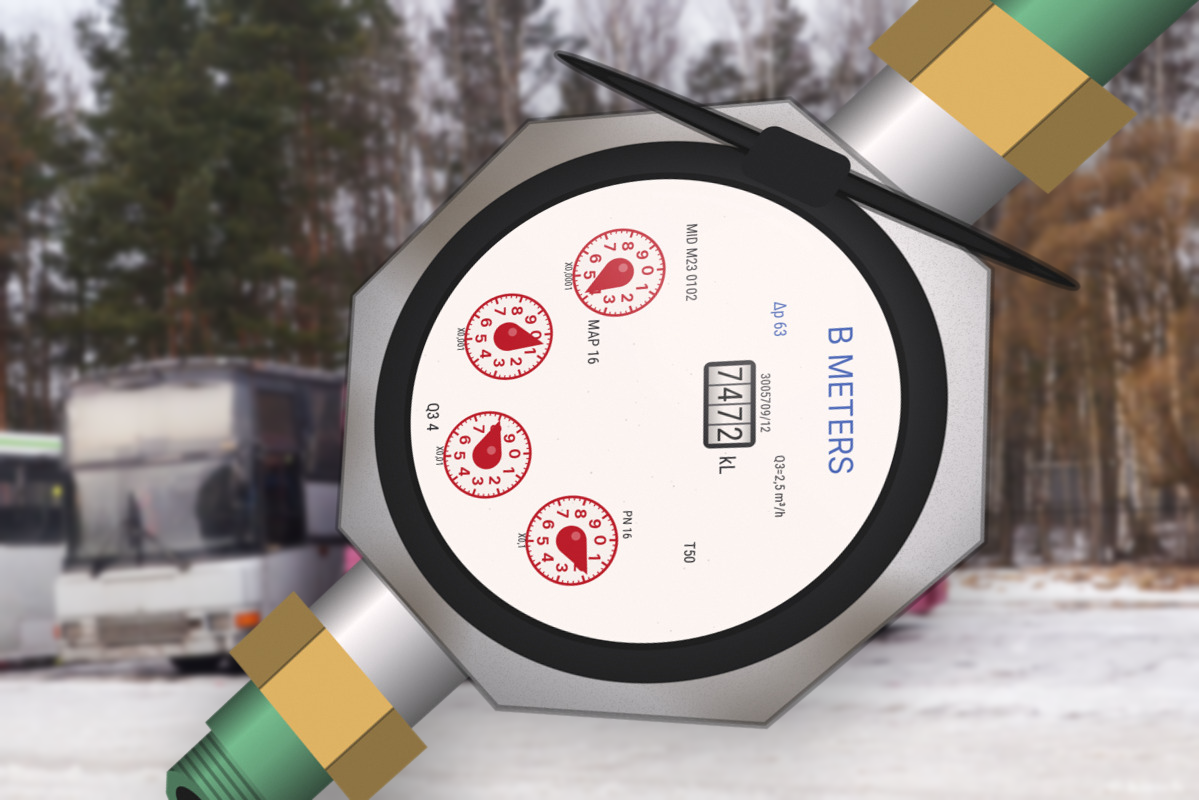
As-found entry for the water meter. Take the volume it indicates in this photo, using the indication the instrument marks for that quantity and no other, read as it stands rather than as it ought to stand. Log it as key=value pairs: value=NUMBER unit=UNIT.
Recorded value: value=7472.1804 unit=kL
